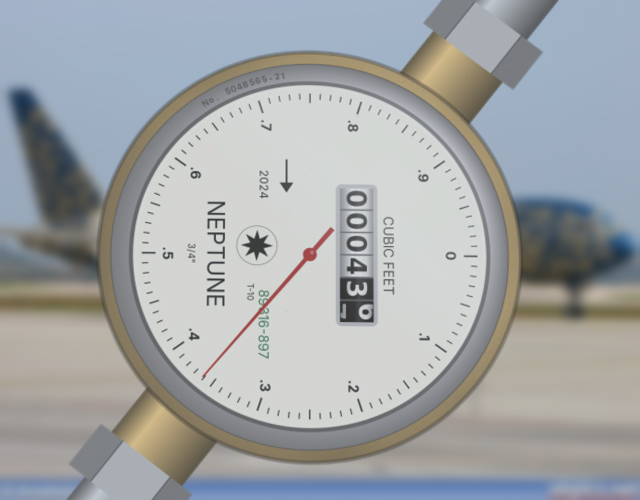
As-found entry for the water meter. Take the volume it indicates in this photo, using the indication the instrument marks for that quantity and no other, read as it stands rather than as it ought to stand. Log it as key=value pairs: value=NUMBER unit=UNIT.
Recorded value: value=436.36 unit=ft³
